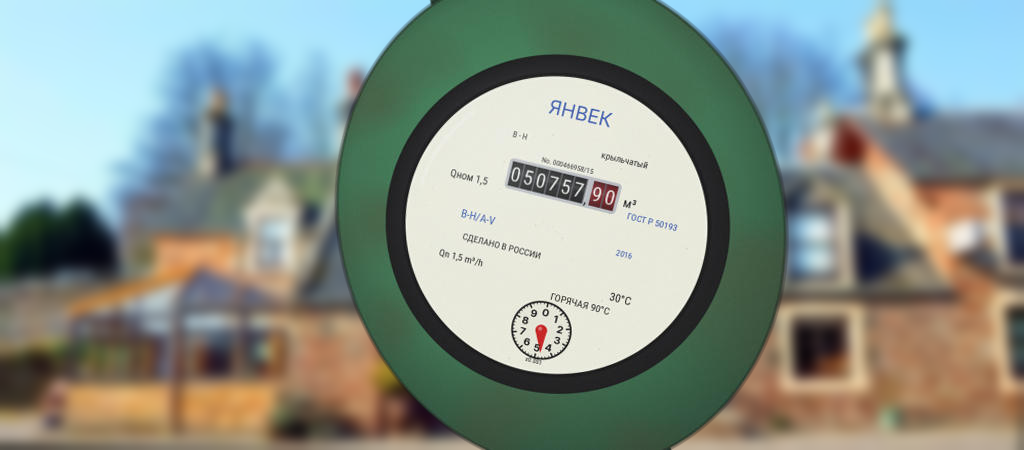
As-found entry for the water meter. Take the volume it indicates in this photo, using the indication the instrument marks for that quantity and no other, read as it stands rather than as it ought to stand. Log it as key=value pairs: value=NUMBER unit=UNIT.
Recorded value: value=50757.904 unit=m³
